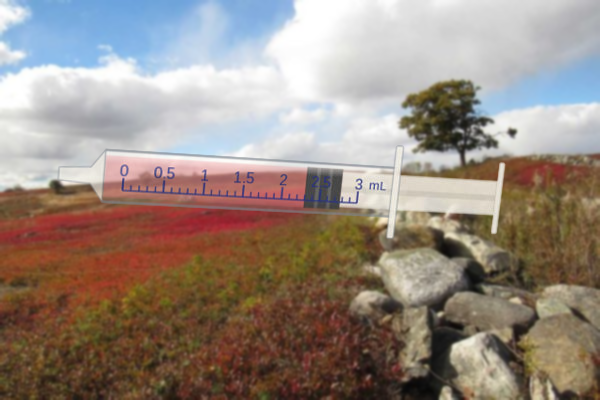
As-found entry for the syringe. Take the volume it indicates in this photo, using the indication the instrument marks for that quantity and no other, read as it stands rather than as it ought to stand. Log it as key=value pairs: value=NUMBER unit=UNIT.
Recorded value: value=2.3 unit=mL
